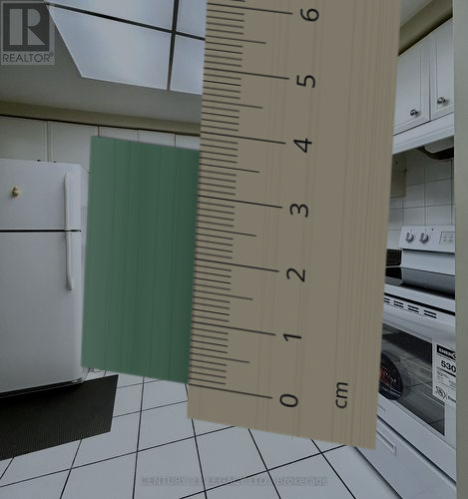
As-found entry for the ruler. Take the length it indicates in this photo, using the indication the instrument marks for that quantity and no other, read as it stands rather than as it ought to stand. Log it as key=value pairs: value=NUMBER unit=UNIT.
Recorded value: value=3.7 unit=cm
